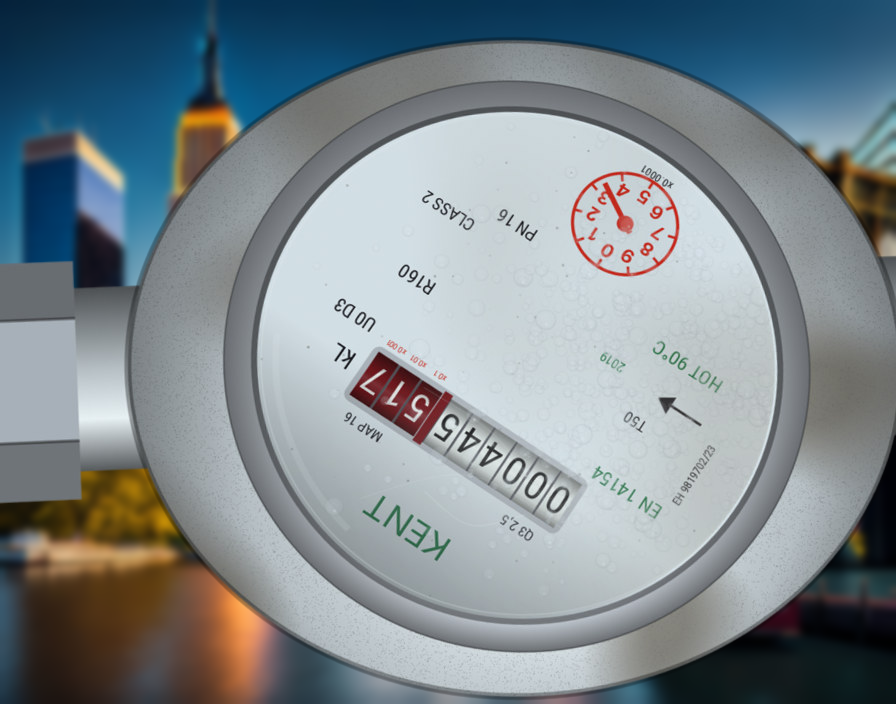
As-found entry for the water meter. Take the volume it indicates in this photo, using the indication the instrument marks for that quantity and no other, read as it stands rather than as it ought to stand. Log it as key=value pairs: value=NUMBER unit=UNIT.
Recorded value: value=445.5173 unit=kL
